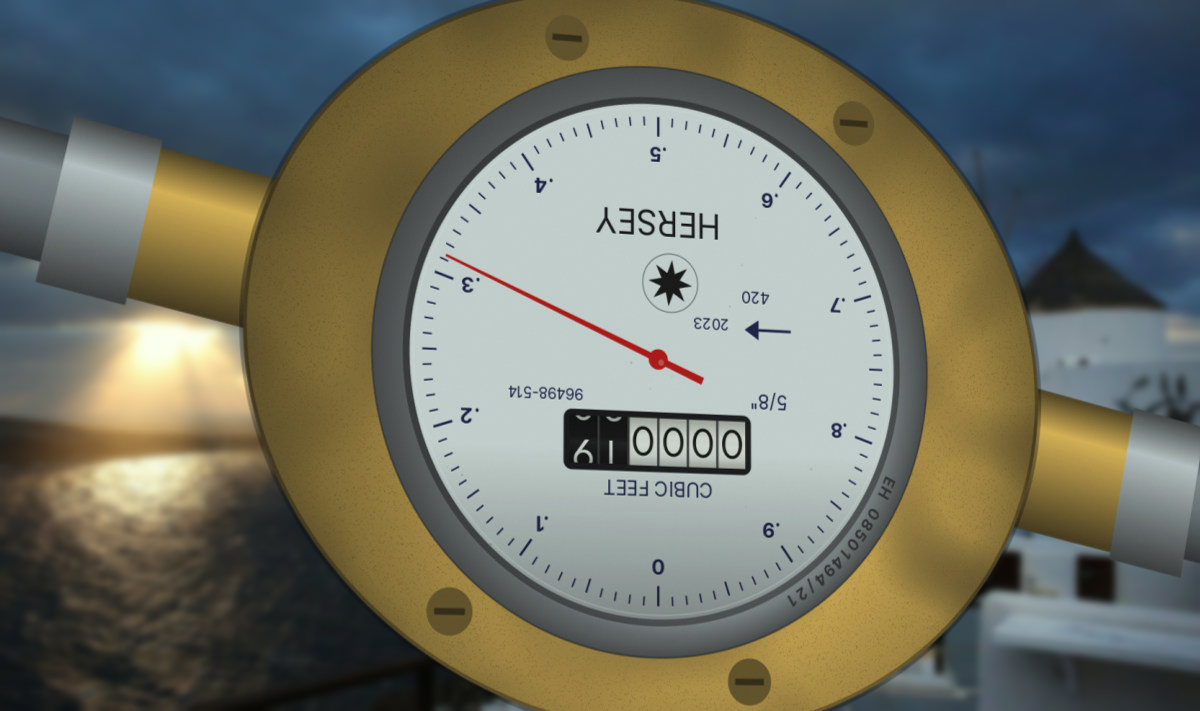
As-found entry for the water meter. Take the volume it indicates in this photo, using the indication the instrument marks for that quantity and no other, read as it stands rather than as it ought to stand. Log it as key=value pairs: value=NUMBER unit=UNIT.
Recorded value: value=19.31 unit=ft³
